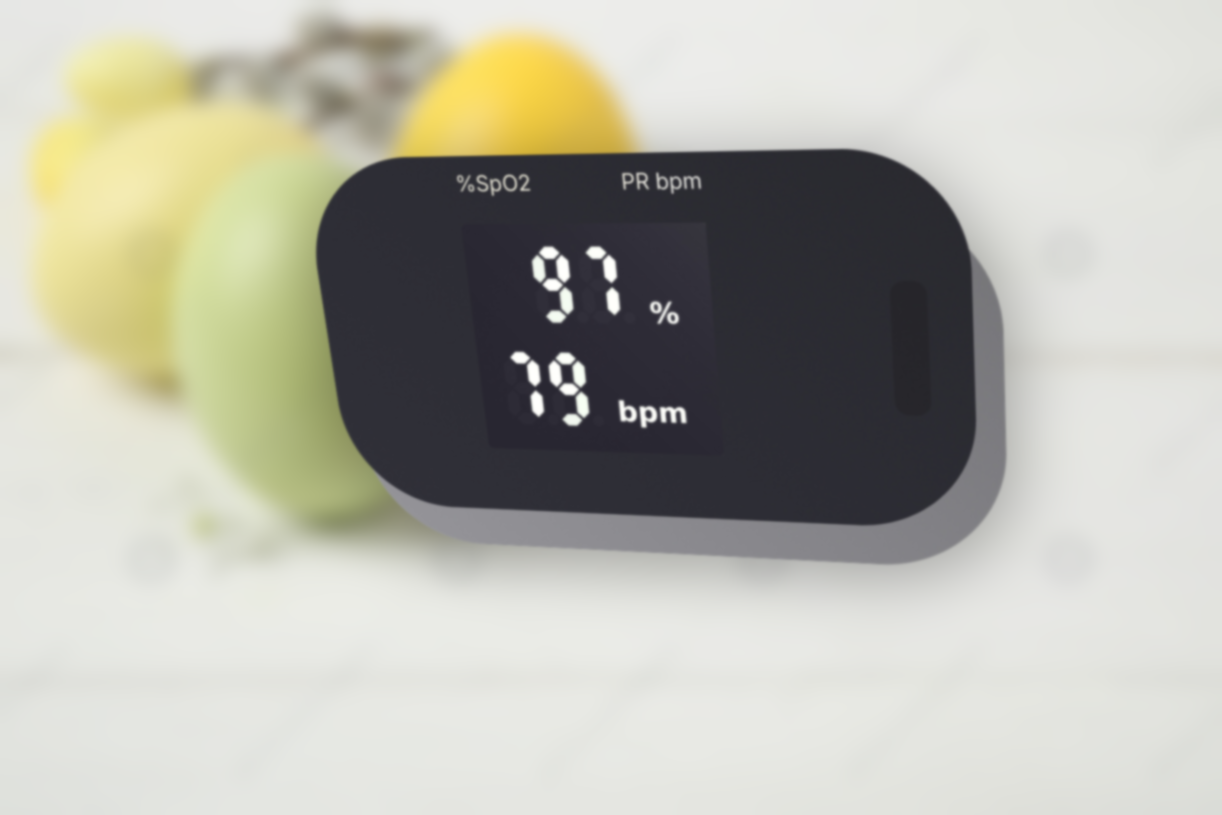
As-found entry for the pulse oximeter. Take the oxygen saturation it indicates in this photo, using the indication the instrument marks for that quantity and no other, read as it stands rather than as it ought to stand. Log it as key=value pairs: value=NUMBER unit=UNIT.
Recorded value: value=97 unit=%
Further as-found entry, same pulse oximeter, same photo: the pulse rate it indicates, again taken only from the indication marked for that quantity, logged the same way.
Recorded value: value=79 unit=bpm
